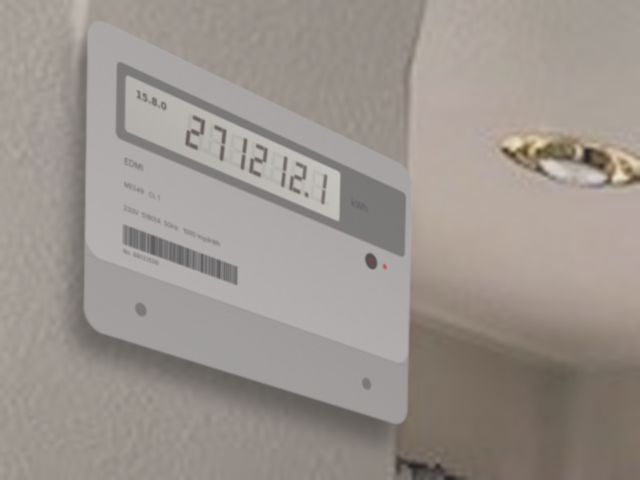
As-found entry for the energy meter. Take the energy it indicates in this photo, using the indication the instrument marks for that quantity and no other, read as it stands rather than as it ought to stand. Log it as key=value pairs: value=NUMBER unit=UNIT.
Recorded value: value=271212.1 unit=kWh
